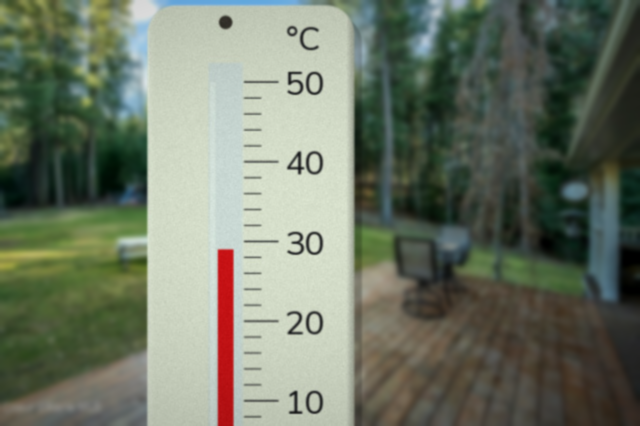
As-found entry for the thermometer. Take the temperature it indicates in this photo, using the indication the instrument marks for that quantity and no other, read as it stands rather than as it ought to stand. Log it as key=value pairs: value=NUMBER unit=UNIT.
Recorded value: value=29 unit=°C
